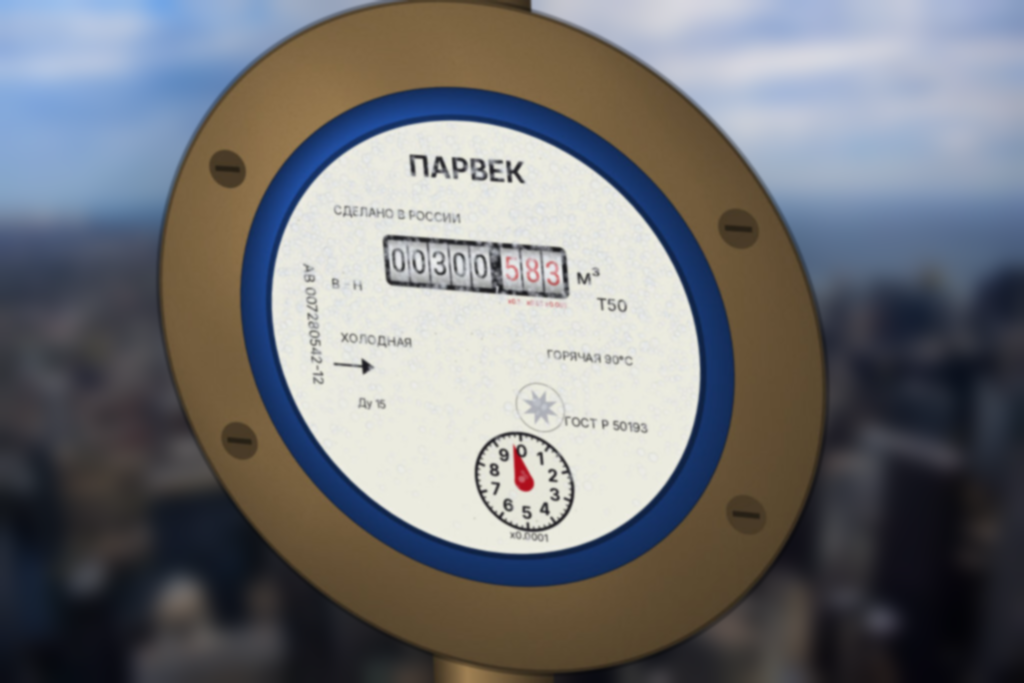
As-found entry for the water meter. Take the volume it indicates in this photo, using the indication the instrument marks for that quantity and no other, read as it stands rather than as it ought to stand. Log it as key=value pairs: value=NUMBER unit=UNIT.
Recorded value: value=300.5829 unit=m³
